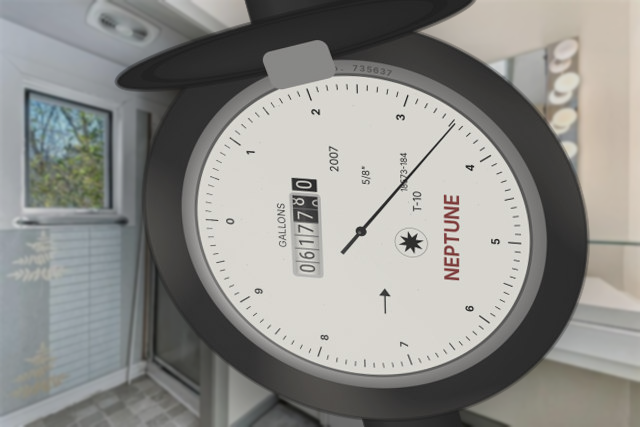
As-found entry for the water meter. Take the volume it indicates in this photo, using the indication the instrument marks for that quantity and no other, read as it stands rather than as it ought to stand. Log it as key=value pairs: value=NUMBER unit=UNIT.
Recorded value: value=617783.5 unit=gal
